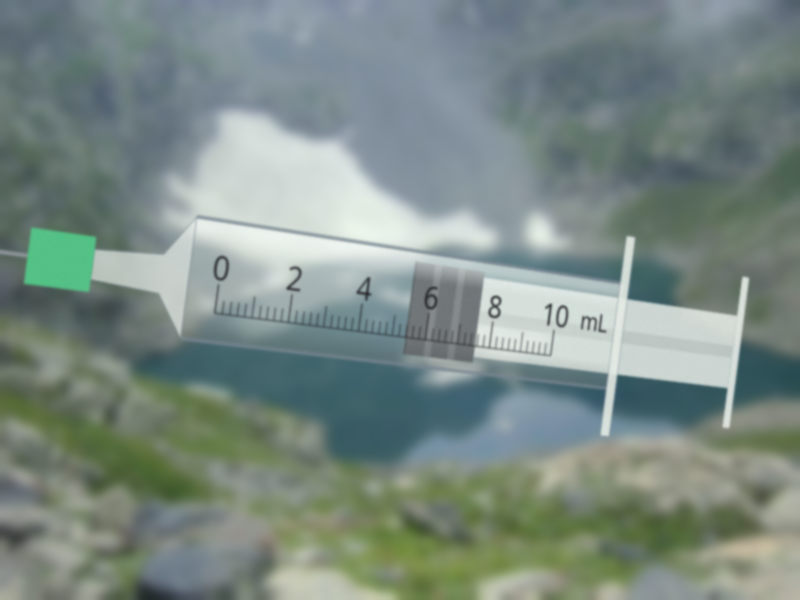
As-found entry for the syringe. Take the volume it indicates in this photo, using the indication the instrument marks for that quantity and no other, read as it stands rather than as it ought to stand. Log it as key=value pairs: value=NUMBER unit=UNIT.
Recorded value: value=5.4 unit=mL
